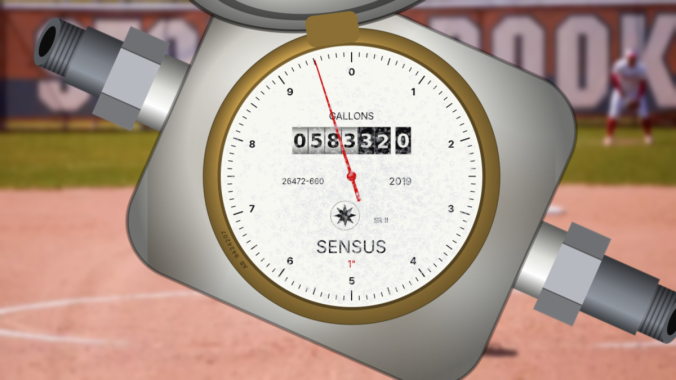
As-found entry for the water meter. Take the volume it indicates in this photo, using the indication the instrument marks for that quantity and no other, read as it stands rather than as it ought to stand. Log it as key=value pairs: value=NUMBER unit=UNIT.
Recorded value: value=583319.5 unit=gal
